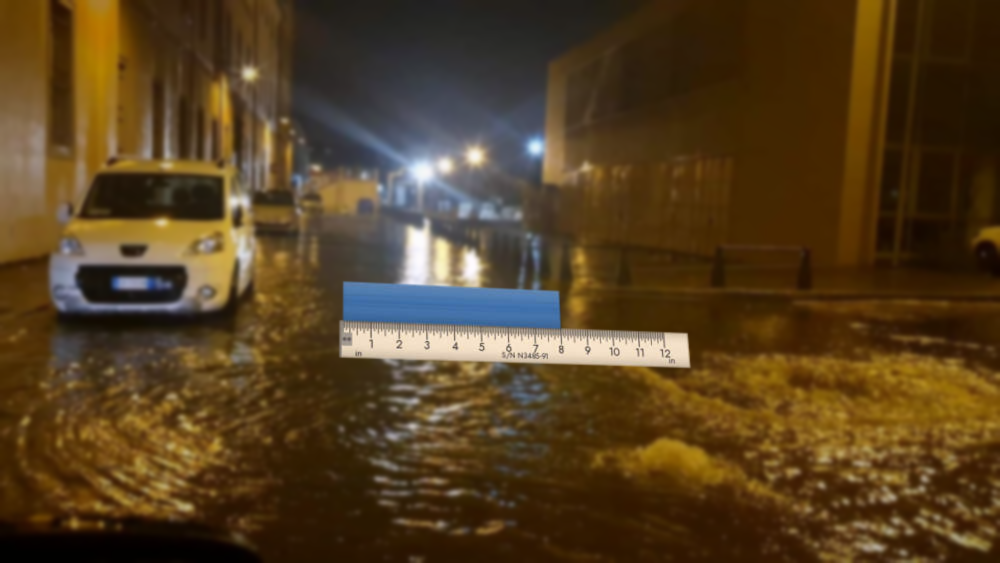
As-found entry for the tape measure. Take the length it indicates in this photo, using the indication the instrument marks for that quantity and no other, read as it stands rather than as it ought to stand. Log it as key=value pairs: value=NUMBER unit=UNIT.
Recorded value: value=8 unit=in
